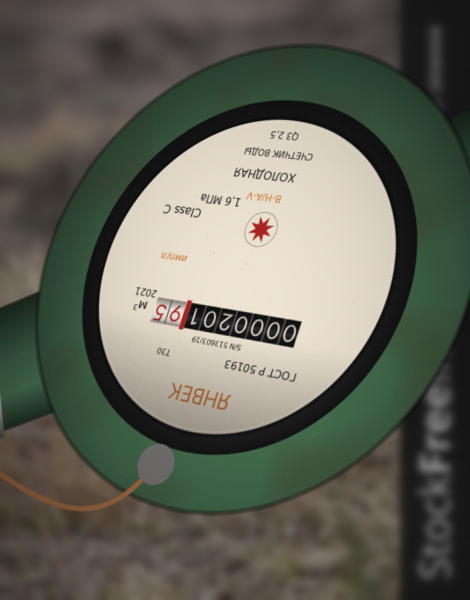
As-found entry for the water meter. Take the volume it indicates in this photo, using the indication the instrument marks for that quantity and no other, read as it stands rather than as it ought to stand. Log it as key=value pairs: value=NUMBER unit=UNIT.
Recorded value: value=201.95 unit=m³
